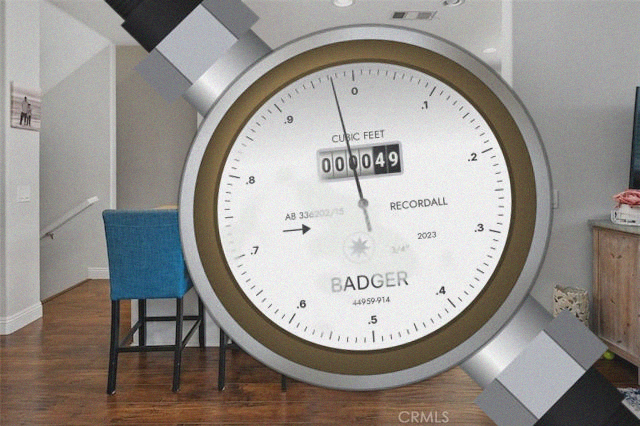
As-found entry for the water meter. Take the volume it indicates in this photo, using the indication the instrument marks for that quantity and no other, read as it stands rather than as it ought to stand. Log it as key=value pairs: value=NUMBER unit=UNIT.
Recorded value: value=48.97 unit=ft³
